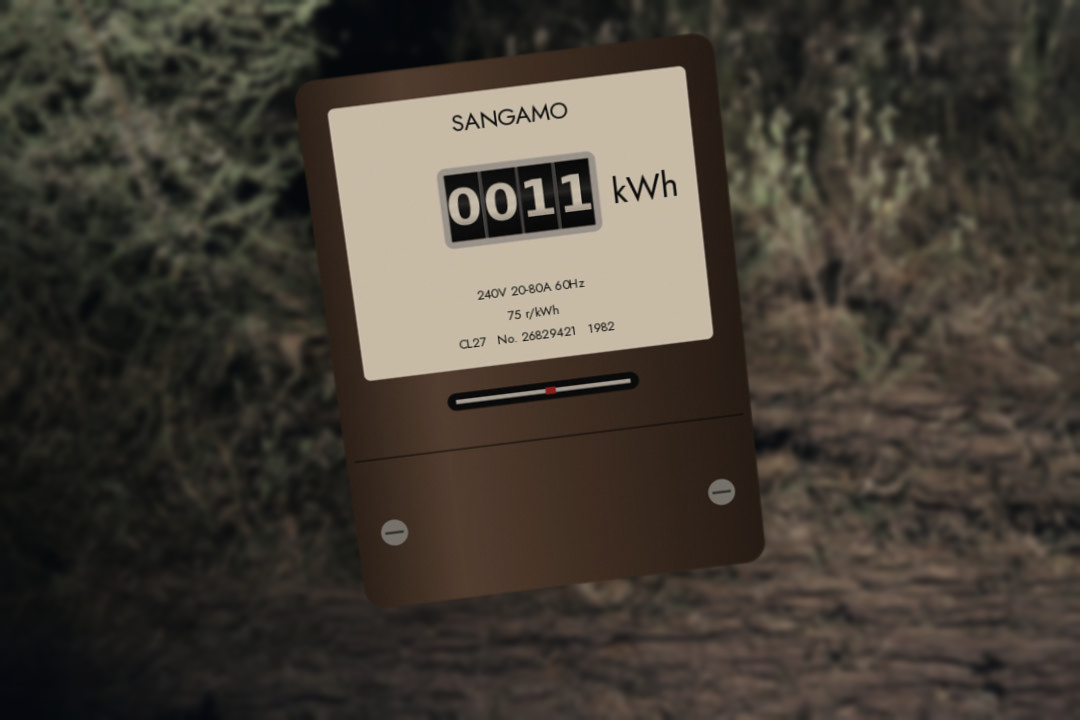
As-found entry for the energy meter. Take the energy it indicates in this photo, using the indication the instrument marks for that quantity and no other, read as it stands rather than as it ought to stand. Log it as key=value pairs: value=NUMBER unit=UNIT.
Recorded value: value=11 unit=kWh
